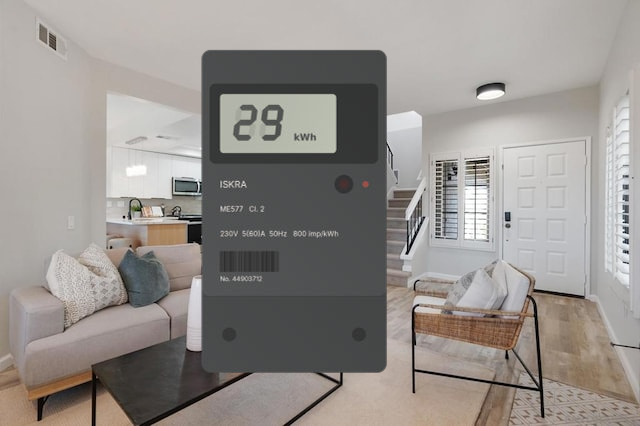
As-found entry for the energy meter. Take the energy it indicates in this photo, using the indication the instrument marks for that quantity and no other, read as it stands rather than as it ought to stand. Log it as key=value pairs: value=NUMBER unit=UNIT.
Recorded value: value=29 unit=kWh
